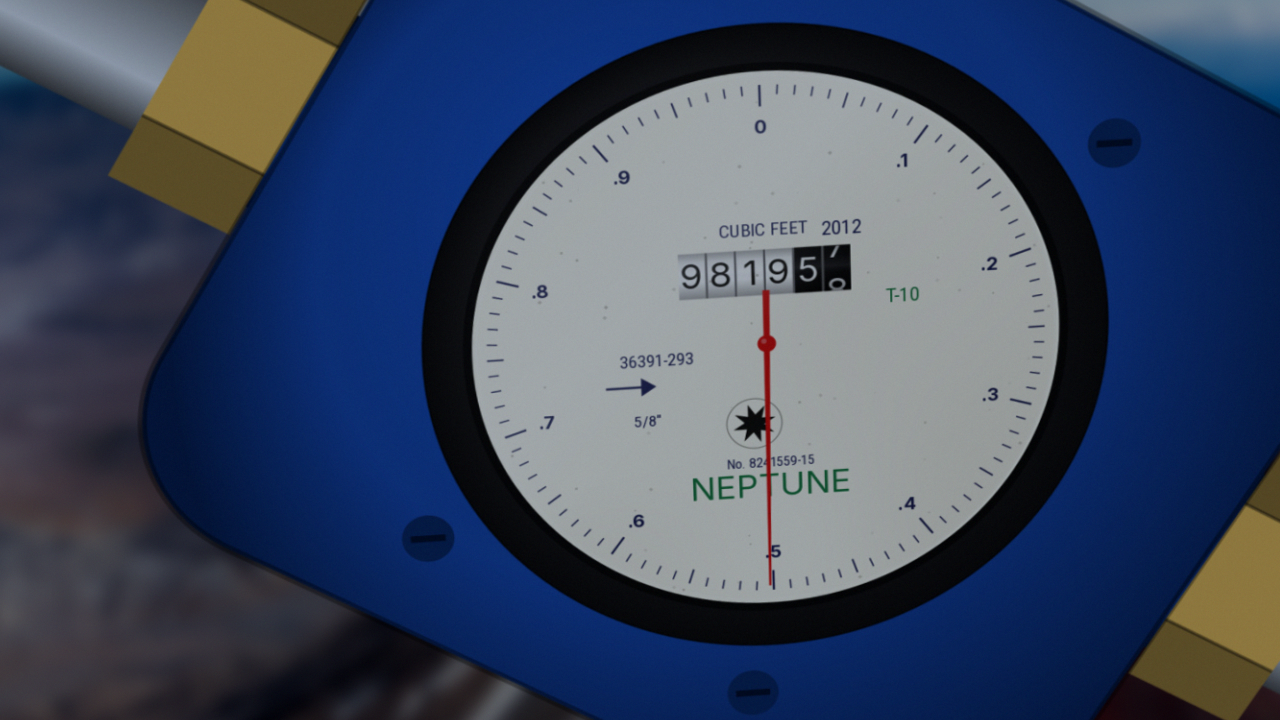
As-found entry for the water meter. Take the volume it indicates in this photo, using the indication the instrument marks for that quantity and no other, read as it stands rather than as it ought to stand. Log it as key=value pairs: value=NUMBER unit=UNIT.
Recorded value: value=981957.50 unit=ft³
